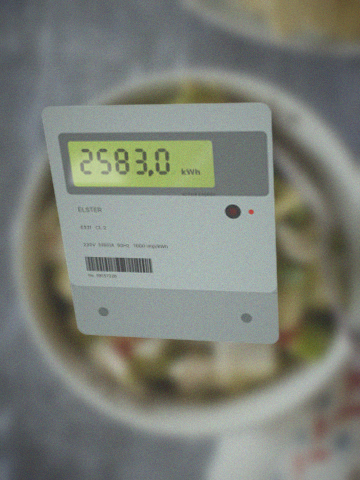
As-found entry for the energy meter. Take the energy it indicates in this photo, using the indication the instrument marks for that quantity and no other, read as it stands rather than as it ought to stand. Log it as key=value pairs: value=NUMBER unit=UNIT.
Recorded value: value=2583.0 unit=kWh
